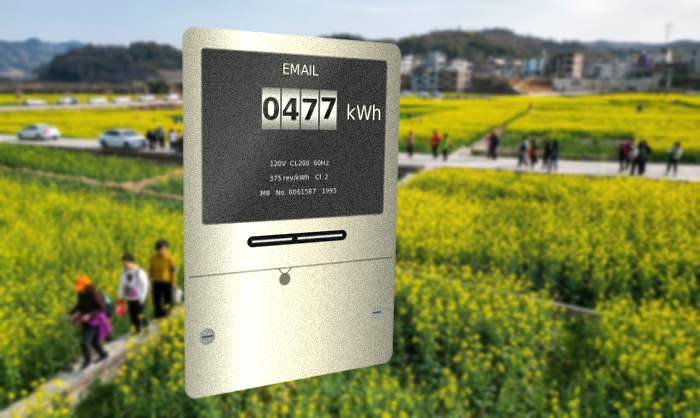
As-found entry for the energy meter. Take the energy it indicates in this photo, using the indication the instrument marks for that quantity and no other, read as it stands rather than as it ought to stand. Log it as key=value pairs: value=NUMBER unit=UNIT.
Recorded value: value=477 unit=kWh
